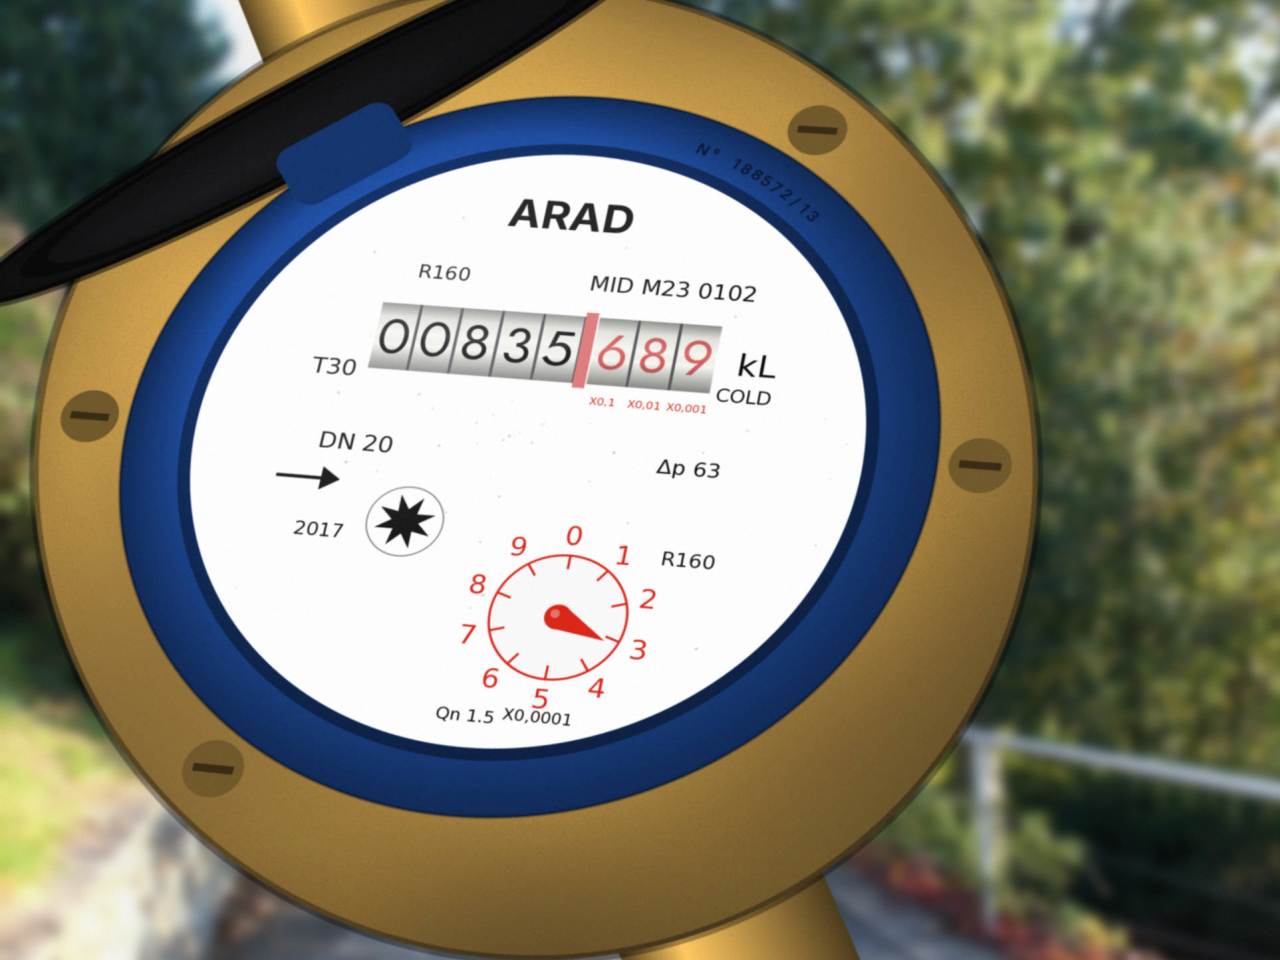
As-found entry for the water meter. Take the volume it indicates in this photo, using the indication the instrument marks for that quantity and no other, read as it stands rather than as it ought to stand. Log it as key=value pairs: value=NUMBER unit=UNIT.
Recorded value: value=835.6893 unit=kL
